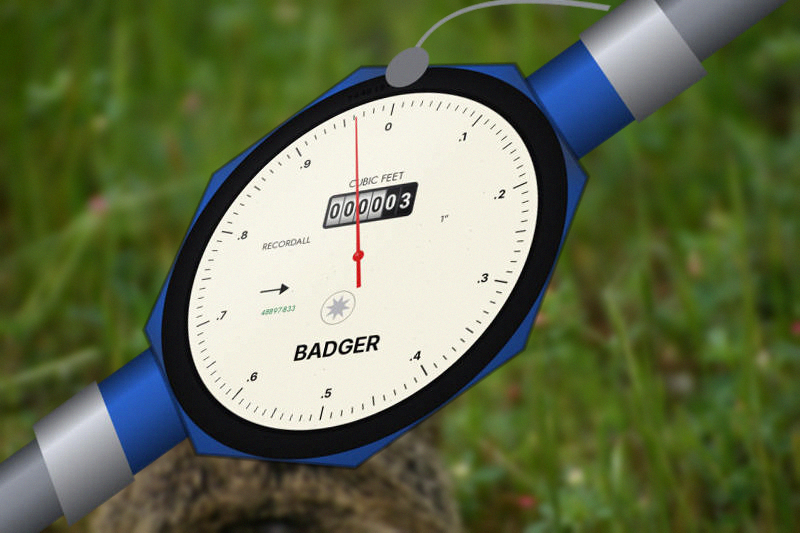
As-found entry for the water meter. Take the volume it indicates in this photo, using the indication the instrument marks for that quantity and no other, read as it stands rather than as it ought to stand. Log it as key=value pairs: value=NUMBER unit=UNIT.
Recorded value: value=2.96 unit=ft³
